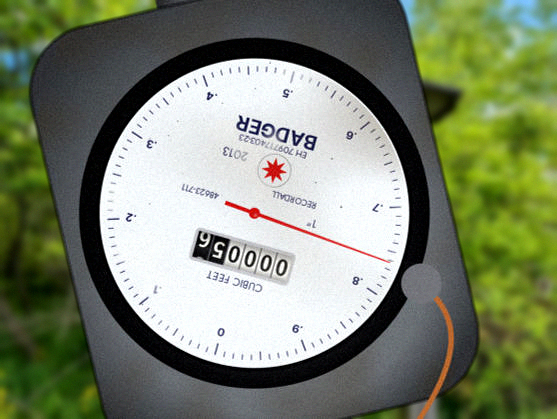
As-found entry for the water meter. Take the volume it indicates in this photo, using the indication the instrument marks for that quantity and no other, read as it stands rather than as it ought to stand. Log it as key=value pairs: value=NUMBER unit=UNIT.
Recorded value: value=55.76 unit=ft³
